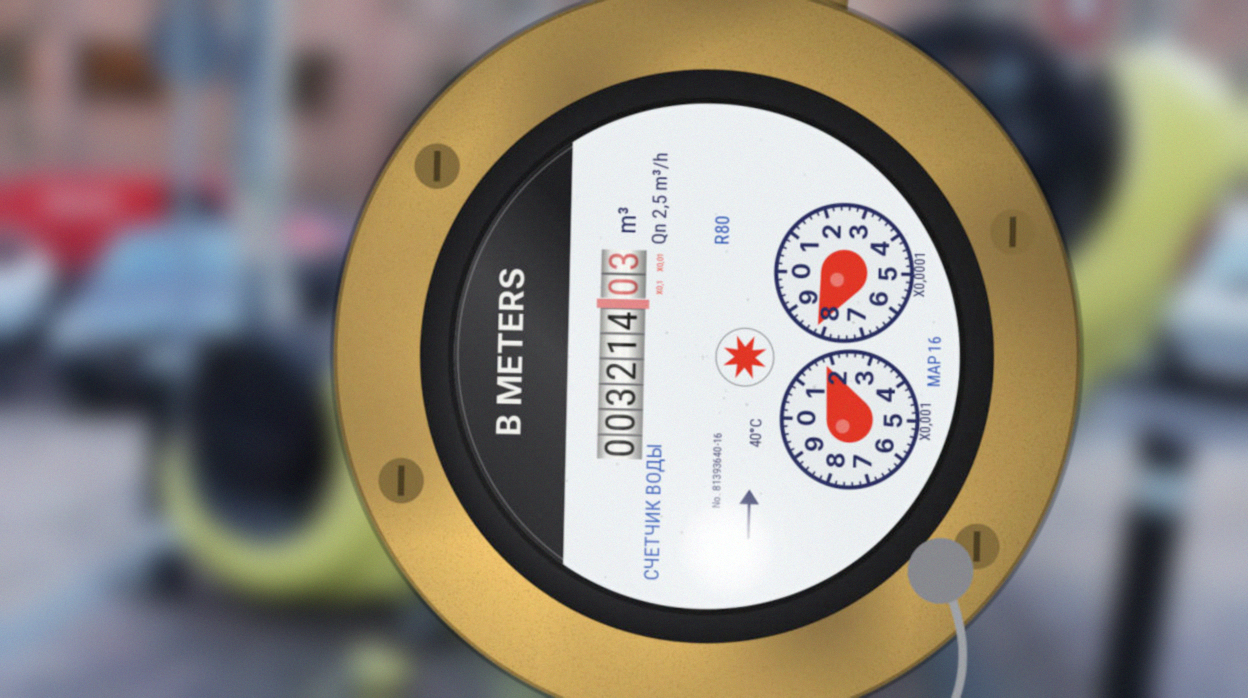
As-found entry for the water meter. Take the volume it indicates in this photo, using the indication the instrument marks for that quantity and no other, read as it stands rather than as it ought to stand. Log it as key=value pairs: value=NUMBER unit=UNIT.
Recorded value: value=3214.0318 unit=m³
